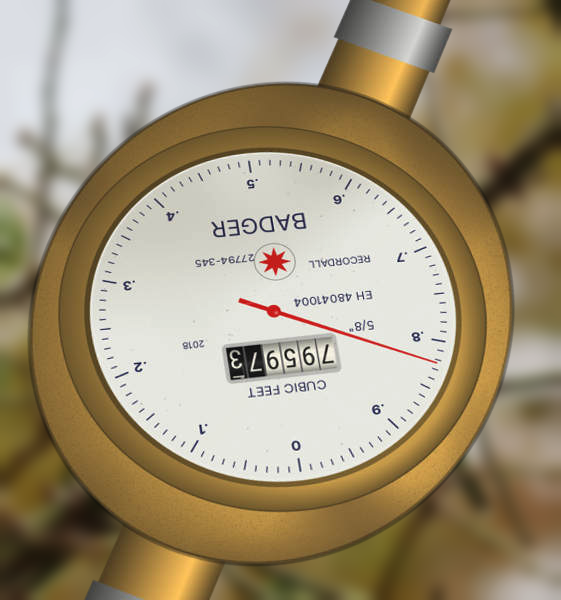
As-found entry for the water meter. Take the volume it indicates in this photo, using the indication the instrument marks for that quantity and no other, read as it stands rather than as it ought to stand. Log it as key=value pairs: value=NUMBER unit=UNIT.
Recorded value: value=795972.82 unit=ft³
